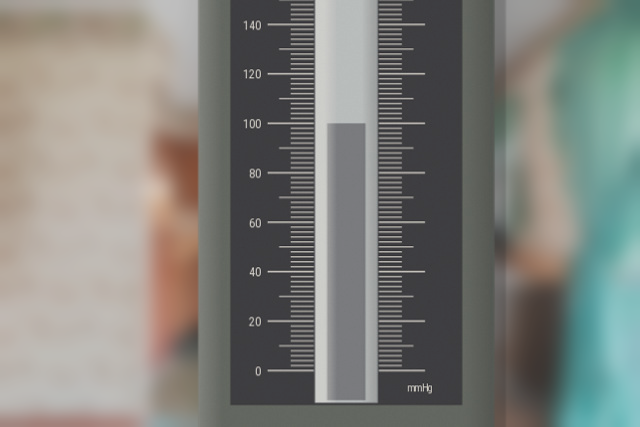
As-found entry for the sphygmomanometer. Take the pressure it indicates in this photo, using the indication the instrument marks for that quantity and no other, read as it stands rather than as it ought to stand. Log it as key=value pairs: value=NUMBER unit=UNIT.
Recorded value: value=100 unit=mmHg
